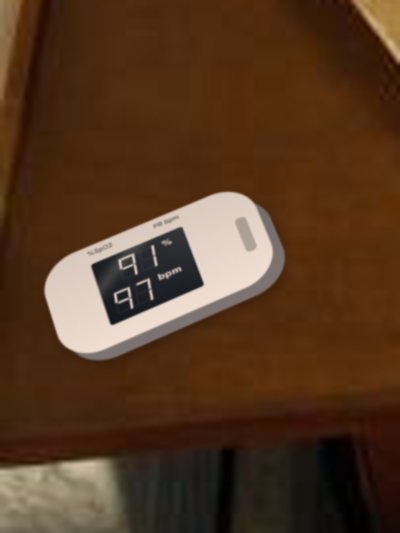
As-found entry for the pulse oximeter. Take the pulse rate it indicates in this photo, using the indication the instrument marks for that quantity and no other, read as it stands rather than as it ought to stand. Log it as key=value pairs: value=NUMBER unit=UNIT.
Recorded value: value=97 unit=bpm
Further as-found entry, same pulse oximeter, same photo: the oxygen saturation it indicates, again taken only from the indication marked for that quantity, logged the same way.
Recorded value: value=91 unit=%
